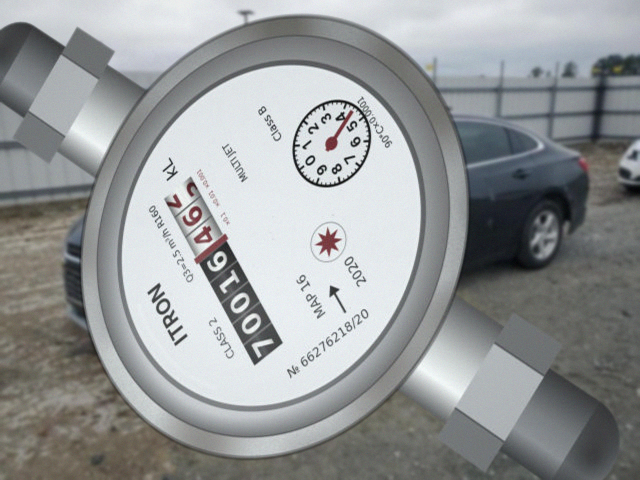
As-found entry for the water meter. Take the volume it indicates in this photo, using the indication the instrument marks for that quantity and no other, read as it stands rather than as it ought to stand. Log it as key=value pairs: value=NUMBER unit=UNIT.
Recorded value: value=70016.4624 unit=kL
